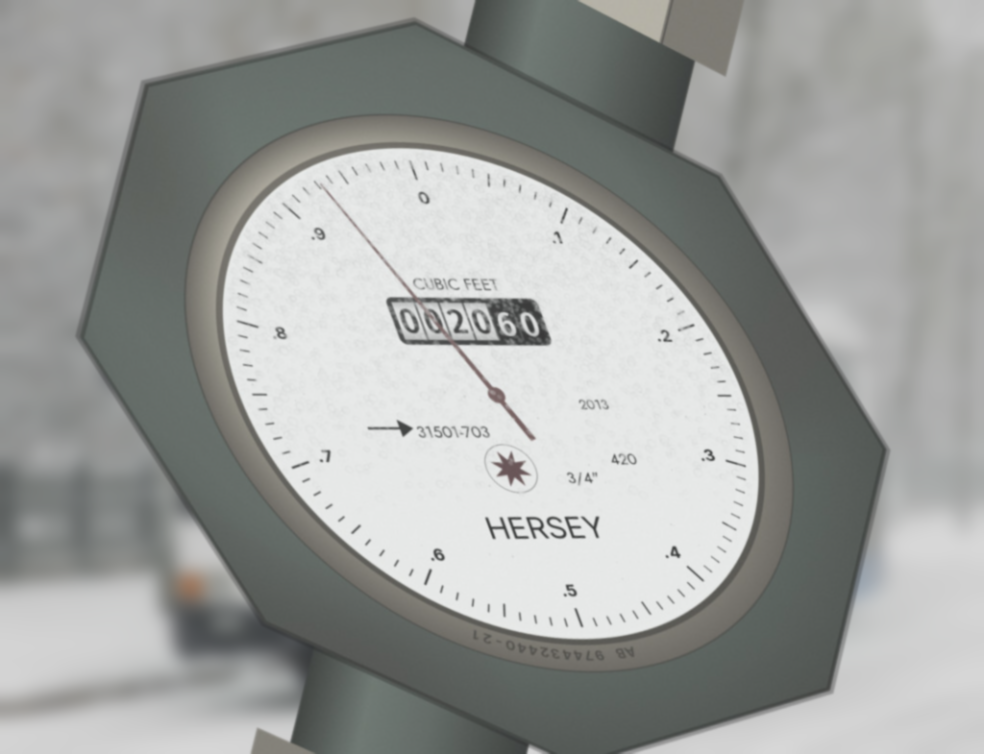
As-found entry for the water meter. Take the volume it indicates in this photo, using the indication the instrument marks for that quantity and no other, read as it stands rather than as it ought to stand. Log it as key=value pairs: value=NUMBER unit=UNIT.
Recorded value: value=2059.93 unit=ft³
